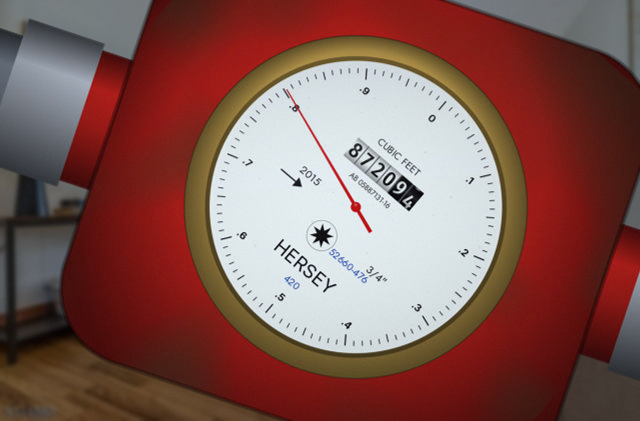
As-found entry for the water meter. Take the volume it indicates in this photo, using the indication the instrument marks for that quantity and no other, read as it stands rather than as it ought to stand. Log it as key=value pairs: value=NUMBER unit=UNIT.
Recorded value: value=872093.80 unit=ft³
